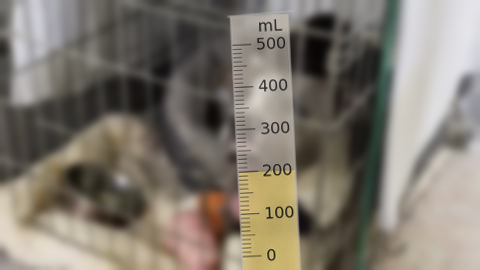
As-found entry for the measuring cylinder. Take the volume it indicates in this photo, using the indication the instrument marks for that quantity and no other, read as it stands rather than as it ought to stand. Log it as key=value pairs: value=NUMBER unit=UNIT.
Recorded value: value=200 unit=mL
